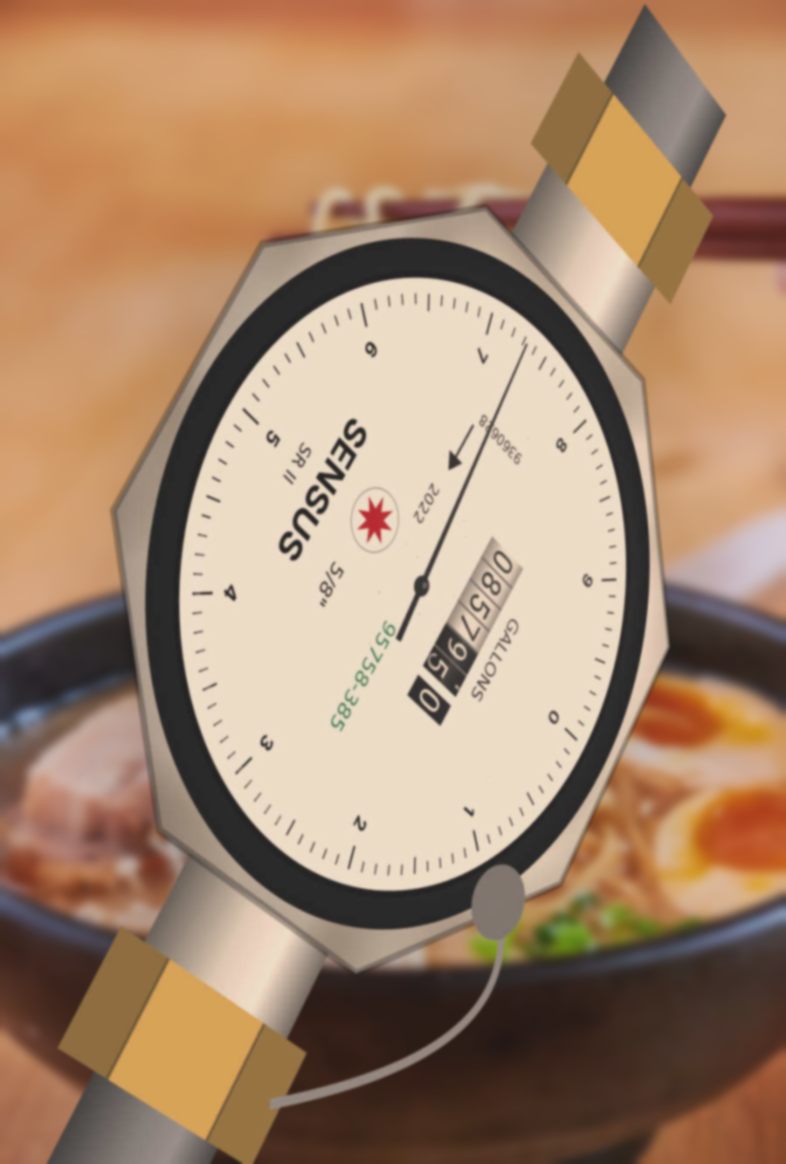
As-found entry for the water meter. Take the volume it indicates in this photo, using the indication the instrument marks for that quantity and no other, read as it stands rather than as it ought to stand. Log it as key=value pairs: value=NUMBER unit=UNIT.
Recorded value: value=857947.3 unit=gal
